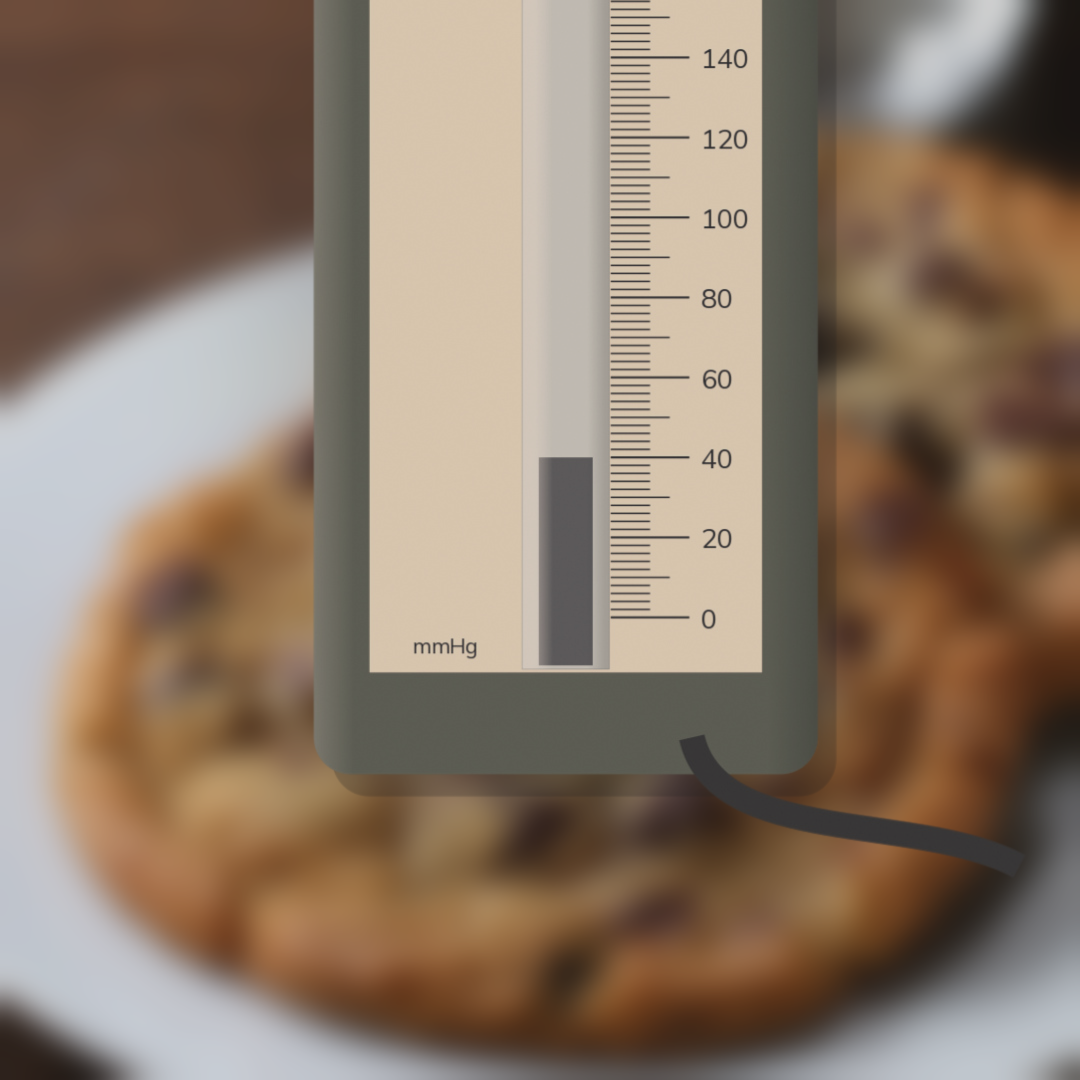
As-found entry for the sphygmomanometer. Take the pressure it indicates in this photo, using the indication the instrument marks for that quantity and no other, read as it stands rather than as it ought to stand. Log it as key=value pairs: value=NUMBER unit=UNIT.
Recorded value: value=40 unit=mmHg
